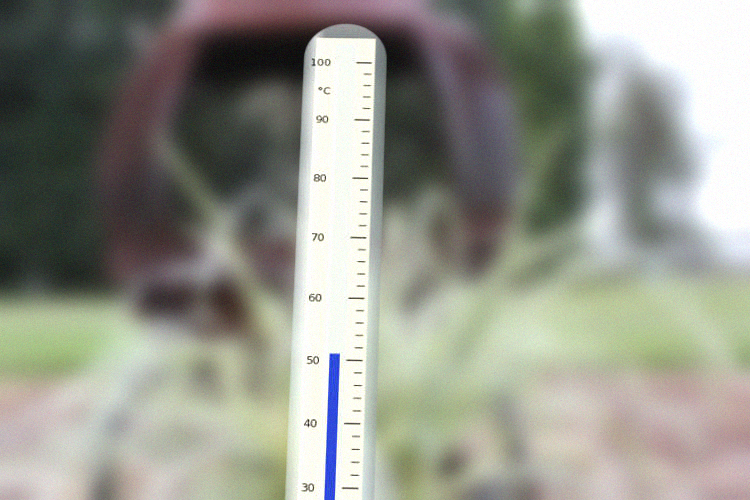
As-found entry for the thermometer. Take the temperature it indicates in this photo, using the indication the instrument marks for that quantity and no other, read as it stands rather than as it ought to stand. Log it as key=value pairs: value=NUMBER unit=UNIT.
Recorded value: value=51 unit=°C
